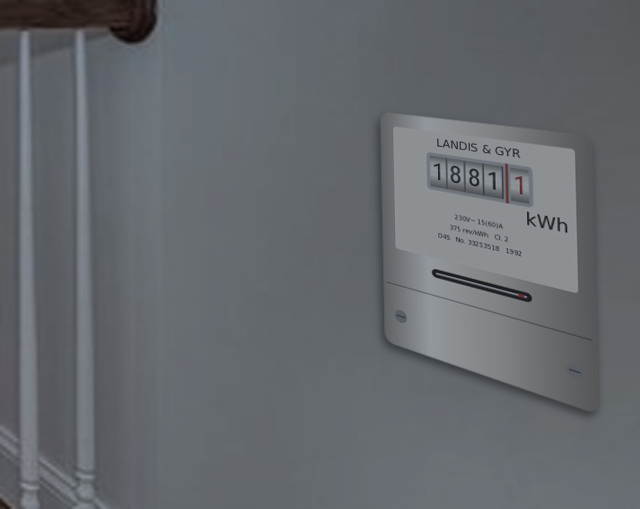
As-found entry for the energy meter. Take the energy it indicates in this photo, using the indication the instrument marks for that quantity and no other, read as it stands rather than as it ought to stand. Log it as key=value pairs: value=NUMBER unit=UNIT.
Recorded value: value=1881.1 unit=kWh
